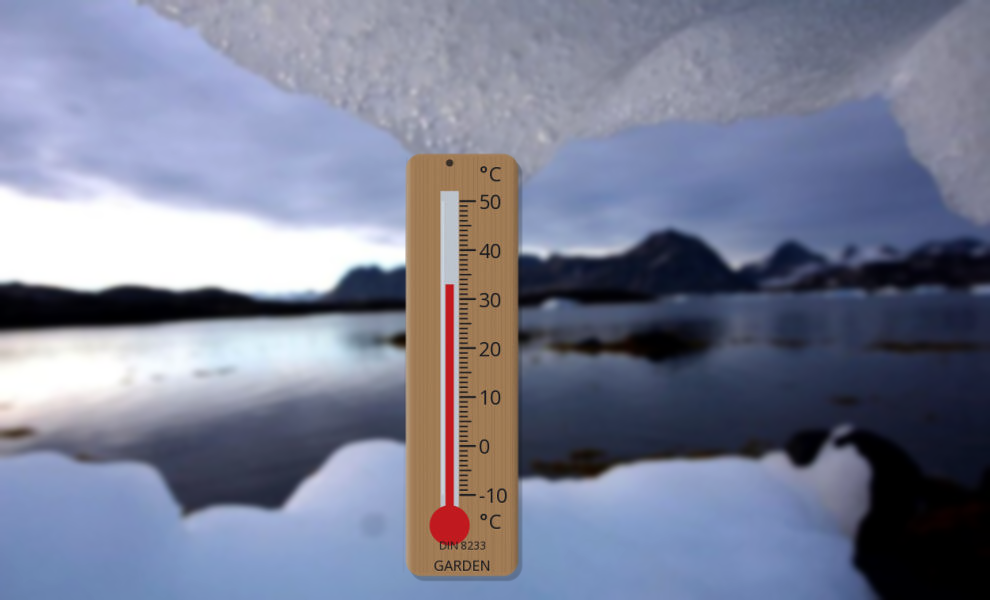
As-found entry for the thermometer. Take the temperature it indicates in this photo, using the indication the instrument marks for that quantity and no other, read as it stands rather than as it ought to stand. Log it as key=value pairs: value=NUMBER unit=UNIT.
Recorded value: value=33 unit=°C
